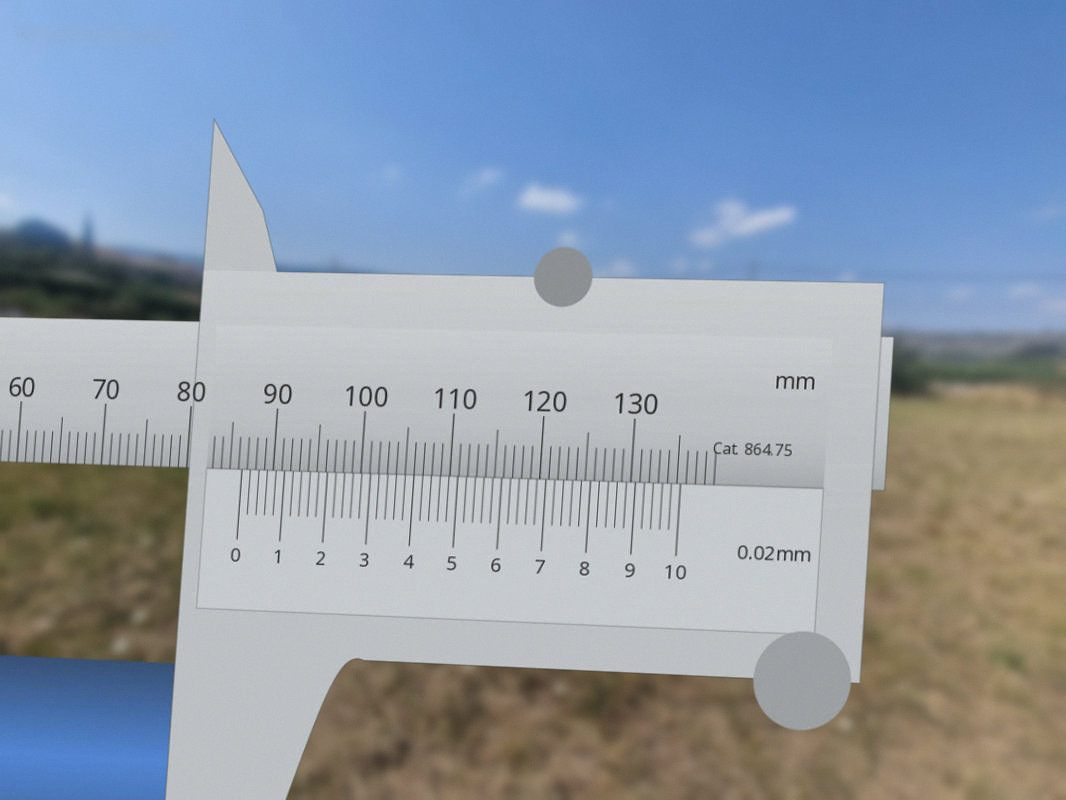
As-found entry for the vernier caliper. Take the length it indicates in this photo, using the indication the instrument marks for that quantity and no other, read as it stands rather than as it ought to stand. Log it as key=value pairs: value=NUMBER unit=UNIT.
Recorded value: value=86.4 unit=mm
